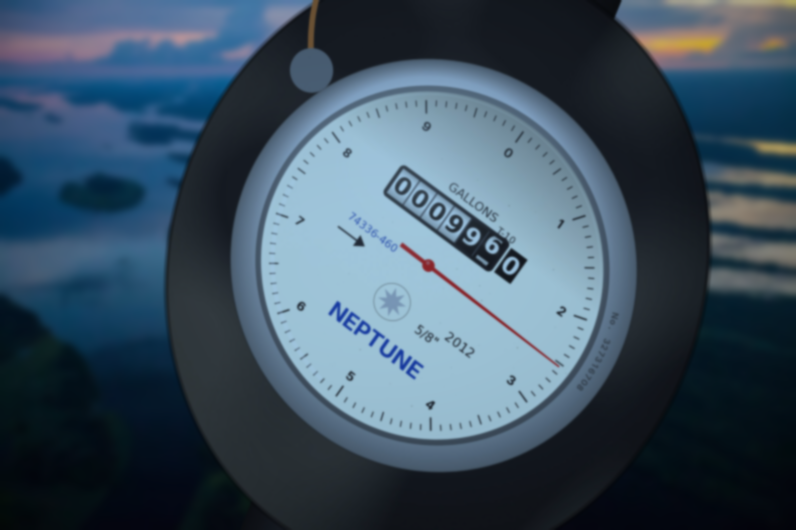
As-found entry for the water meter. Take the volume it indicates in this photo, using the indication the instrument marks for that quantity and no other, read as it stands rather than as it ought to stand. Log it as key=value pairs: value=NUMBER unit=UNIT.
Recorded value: value=9962.5 unit=gal
